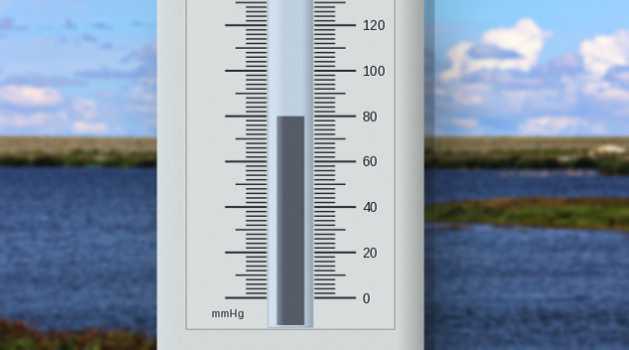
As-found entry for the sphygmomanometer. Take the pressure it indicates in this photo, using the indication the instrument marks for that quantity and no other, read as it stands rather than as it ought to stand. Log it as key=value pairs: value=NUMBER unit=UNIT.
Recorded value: value=80 unit=mmHg
